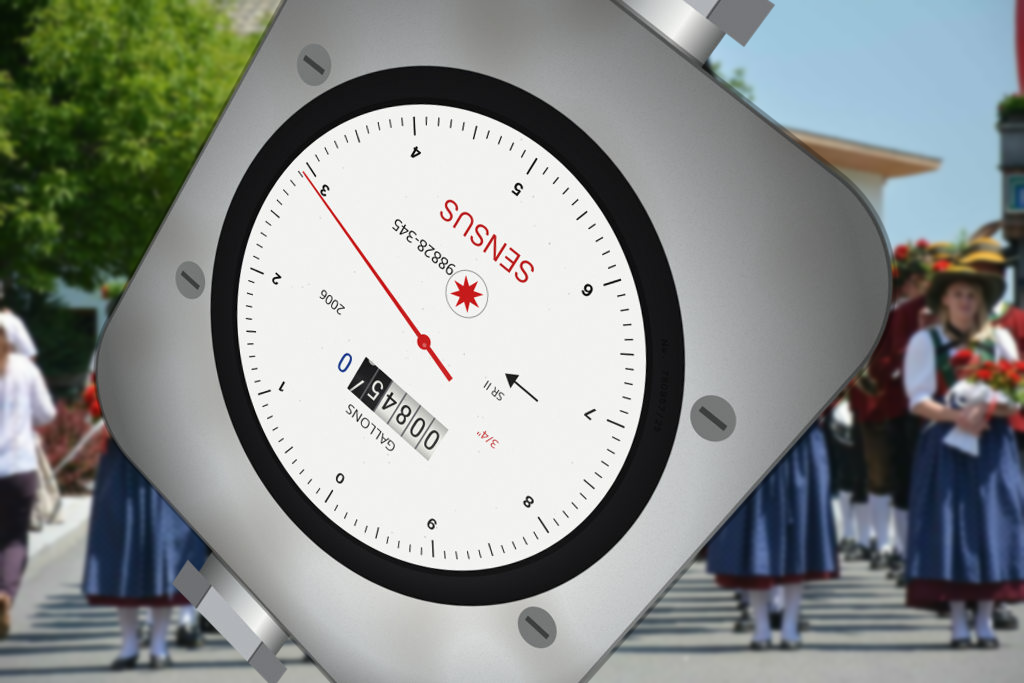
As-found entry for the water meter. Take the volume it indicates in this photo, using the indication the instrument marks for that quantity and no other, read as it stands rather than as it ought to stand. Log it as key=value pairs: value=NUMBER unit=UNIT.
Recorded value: value=84572.9 unit=gal
